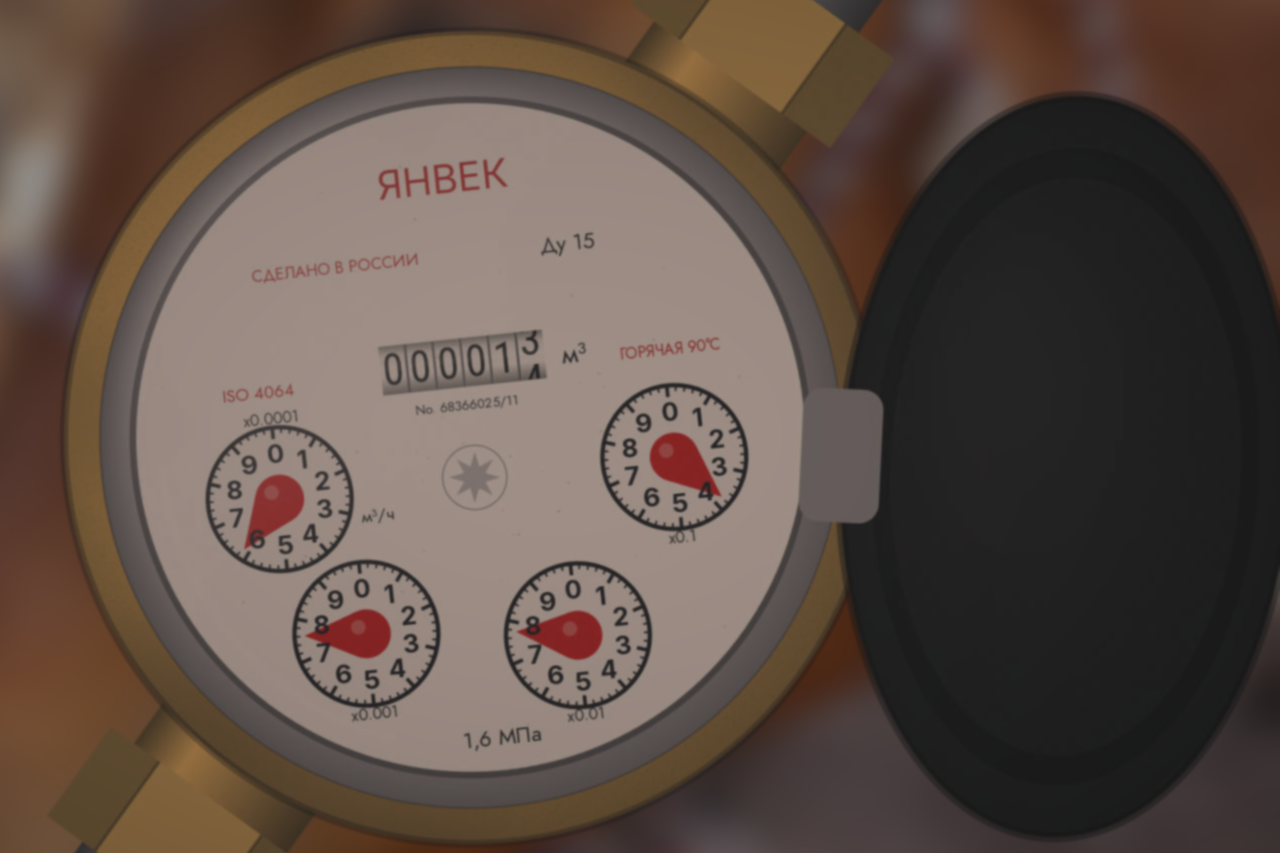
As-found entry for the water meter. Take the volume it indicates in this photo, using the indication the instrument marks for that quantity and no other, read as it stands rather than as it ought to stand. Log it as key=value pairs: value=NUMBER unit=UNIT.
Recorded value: value=13.3776 unit=m³
